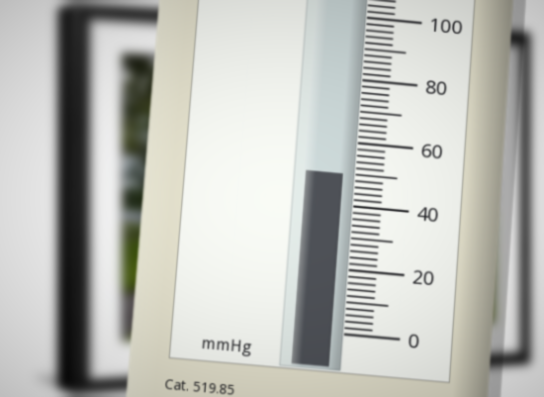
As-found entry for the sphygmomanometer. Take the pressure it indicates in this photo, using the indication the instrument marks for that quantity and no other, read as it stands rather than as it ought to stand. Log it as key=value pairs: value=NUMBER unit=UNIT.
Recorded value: value=50 unit=mmHg
